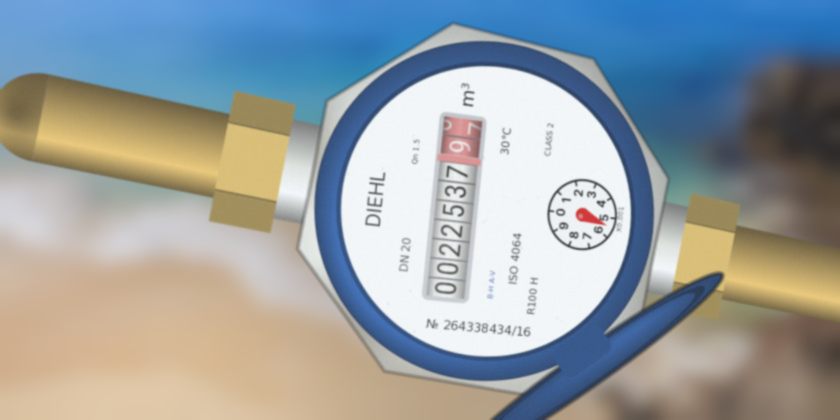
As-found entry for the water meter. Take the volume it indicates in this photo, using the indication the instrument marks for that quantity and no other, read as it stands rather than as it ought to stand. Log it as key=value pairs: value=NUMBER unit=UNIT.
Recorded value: value=22537.965 unit=m³
